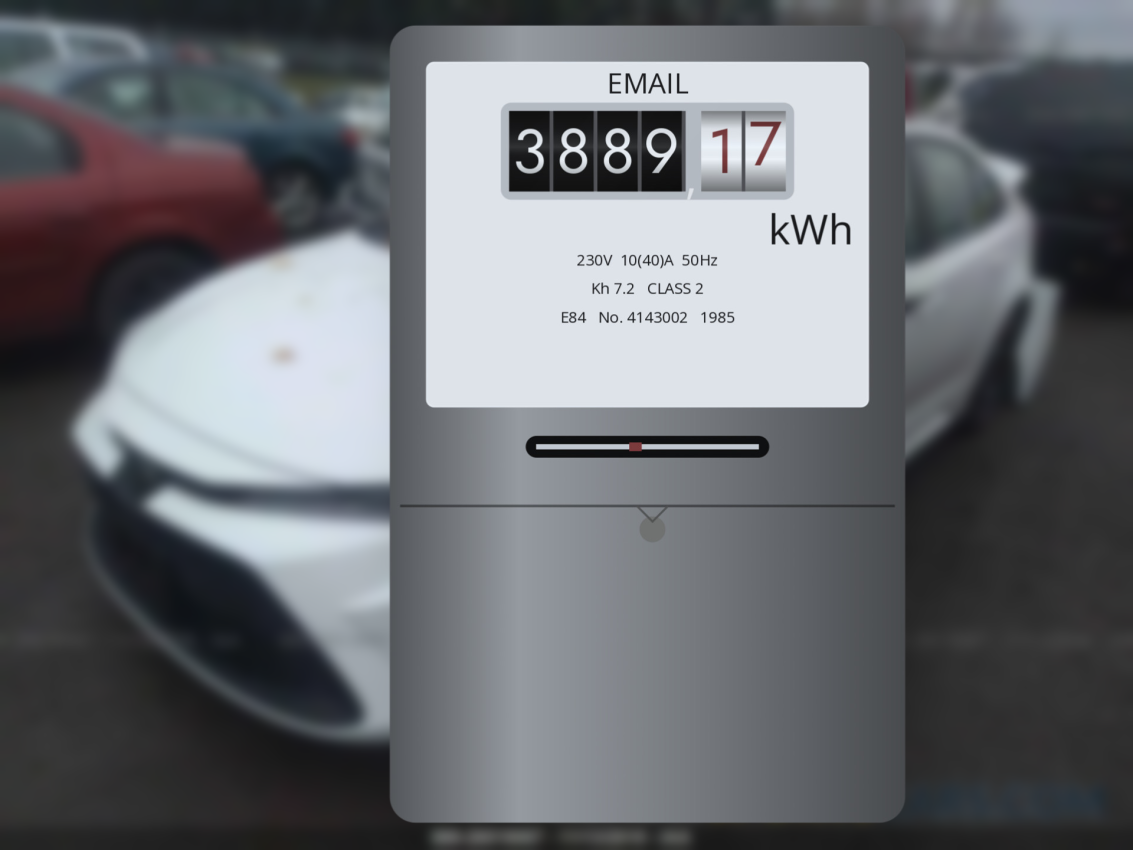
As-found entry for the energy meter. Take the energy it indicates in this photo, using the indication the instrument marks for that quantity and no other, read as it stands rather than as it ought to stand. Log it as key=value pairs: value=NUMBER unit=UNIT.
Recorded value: value=3889.17 unit=kWh
